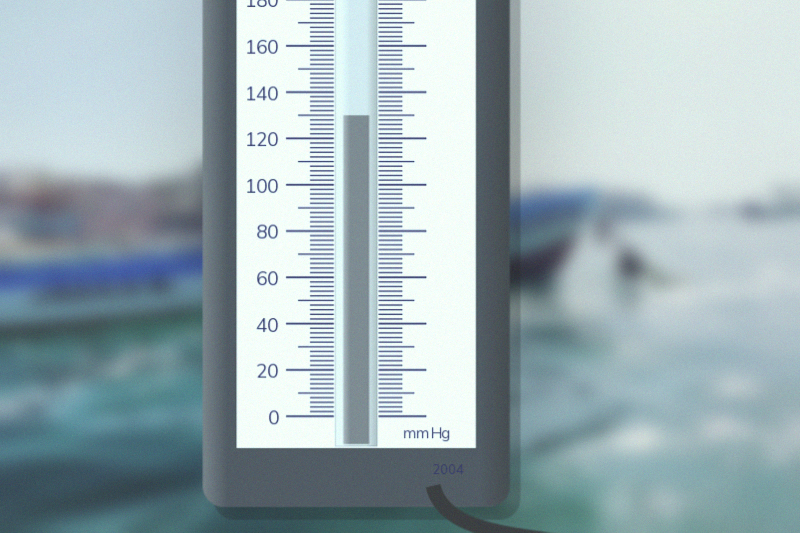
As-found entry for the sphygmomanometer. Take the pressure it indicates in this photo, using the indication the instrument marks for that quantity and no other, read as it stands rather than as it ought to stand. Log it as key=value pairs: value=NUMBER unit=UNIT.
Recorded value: value=130 unit=mmHg
